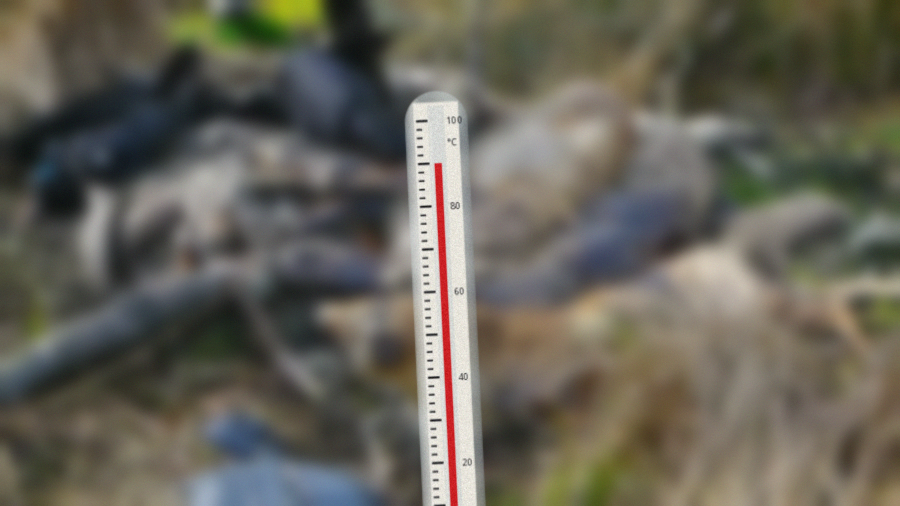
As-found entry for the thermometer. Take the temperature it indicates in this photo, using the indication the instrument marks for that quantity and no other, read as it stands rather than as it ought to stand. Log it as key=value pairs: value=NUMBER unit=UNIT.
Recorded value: value=90 unit=°C
